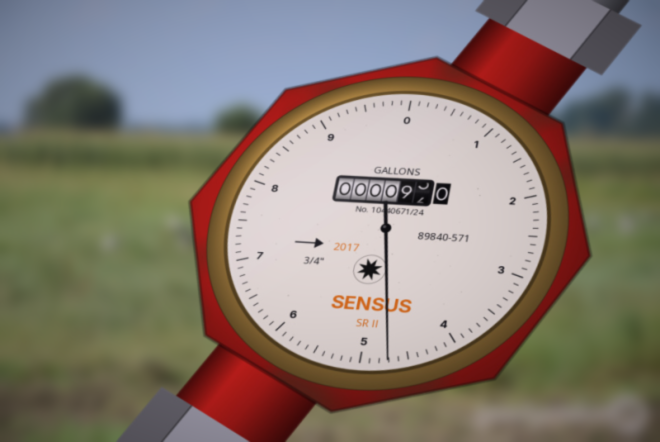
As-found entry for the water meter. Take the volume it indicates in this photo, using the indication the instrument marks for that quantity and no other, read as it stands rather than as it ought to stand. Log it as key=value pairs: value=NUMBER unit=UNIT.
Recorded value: value=954.7 unit=gal
